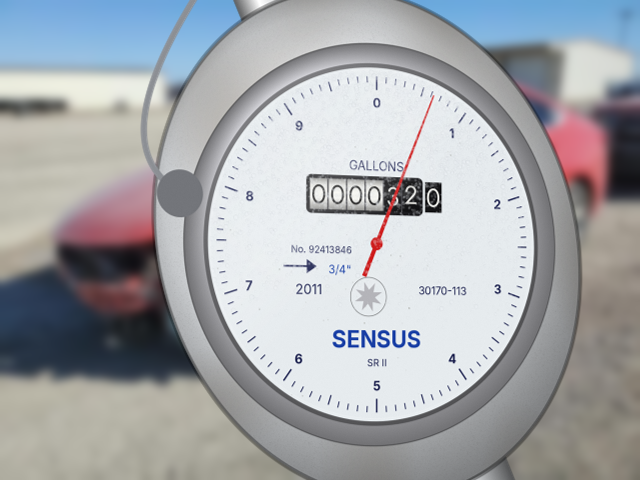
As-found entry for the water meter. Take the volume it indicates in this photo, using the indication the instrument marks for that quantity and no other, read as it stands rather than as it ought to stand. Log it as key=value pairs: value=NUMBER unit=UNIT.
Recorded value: value=320.6 unit=gal
